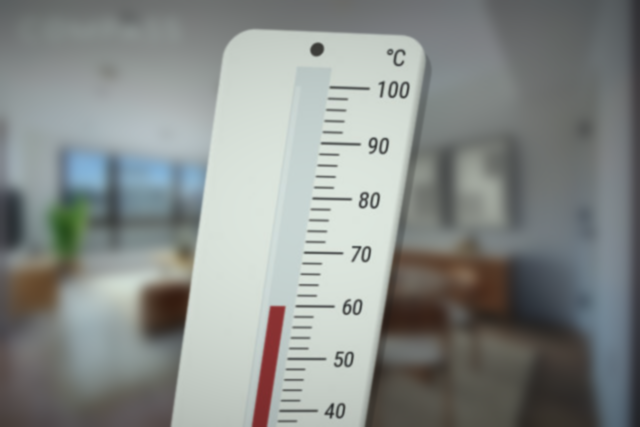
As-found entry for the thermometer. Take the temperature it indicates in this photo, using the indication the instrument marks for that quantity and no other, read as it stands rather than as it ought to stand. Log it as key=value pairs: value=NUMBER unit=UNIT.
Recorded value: value=60 unit=°C
